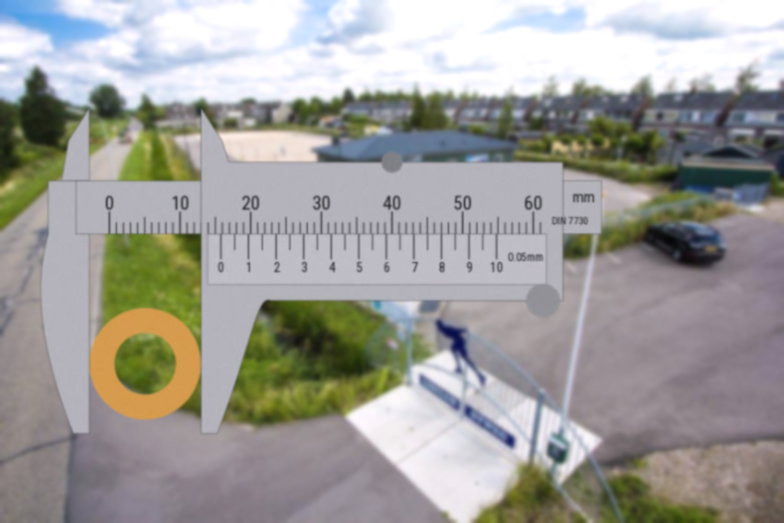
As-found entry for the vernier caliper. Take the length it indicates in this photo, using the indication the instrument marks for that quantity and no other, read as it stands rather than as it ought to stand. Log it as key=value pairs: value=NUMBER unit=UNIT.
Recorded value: value=15.8 unit=mm
